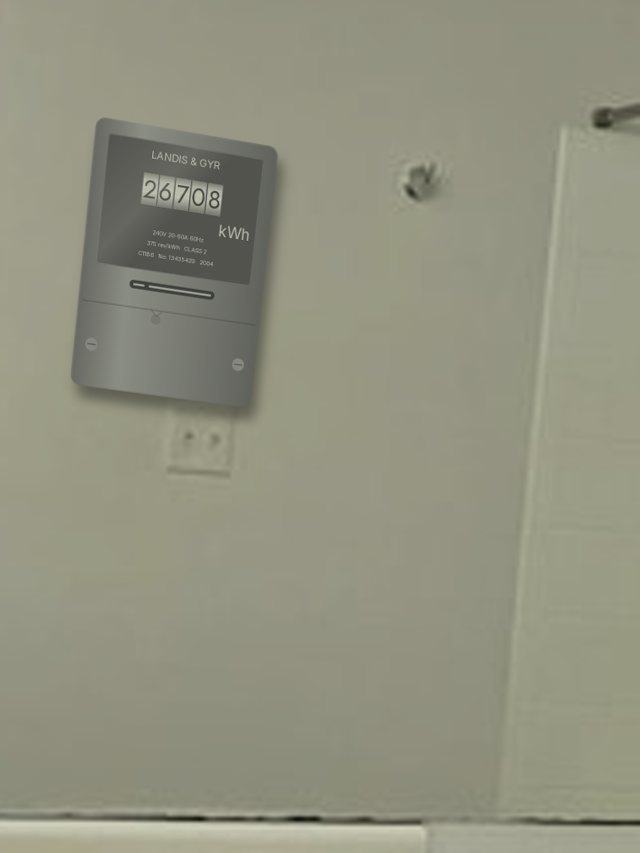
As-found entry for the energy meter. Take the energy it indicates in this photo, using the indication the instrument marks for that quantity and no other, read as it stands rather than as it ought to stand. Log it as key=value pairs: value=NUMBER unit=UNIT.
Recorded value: value=26708 unit=kWh
